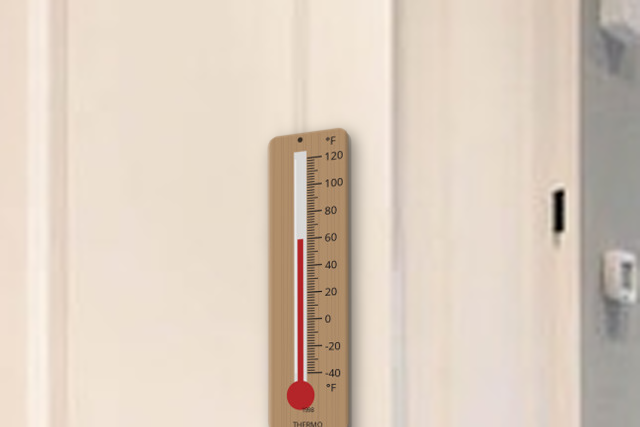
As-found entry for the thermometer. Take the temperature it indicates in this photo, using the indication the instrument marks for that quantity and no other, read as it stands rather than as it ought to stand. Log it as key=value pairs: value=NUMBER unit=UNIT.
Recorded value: value=60 unit=°F
